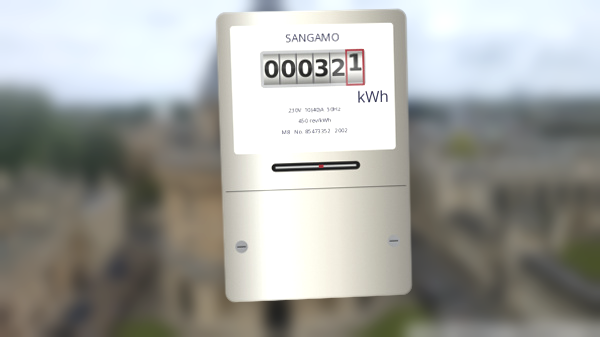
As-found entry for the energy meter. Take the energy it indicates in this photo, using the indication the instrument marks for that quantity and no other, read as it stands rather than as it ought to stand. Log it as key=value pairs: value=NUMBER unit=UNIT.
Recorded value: value=32.1 unit=kWh
